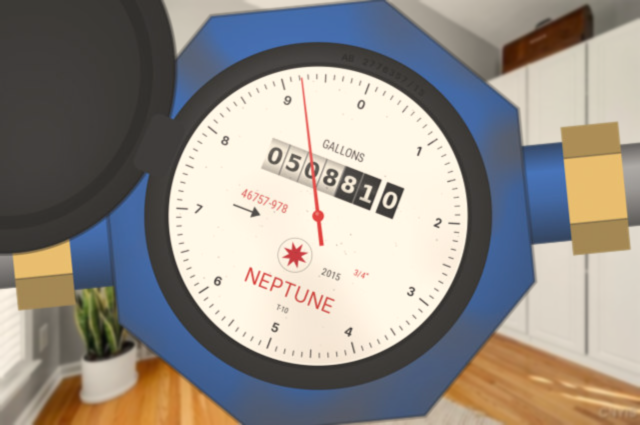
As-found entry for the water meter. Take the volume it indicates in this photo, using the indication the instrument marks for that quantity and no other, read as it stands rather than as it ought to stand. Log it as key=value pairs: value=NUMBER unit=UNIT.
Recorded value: value=508809.2 unit=gal
